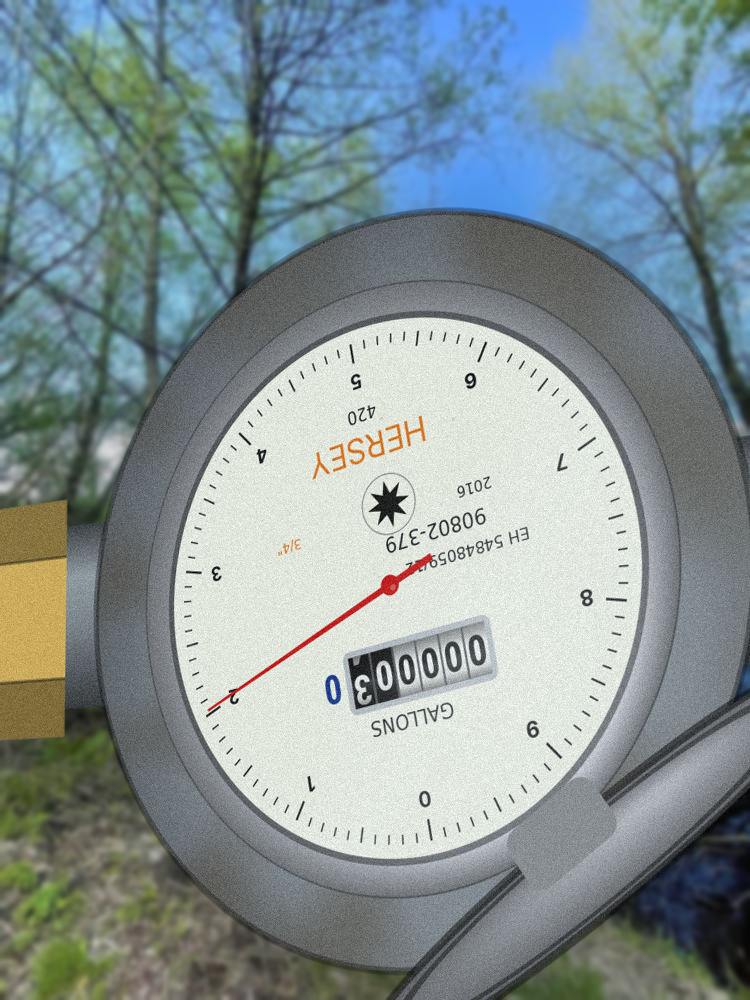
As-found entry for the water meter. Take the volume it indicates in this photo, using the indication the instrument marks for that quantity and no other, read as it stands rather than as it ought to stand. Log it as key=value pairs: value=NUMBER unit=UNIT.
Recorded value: value=32.0 unit=gal
